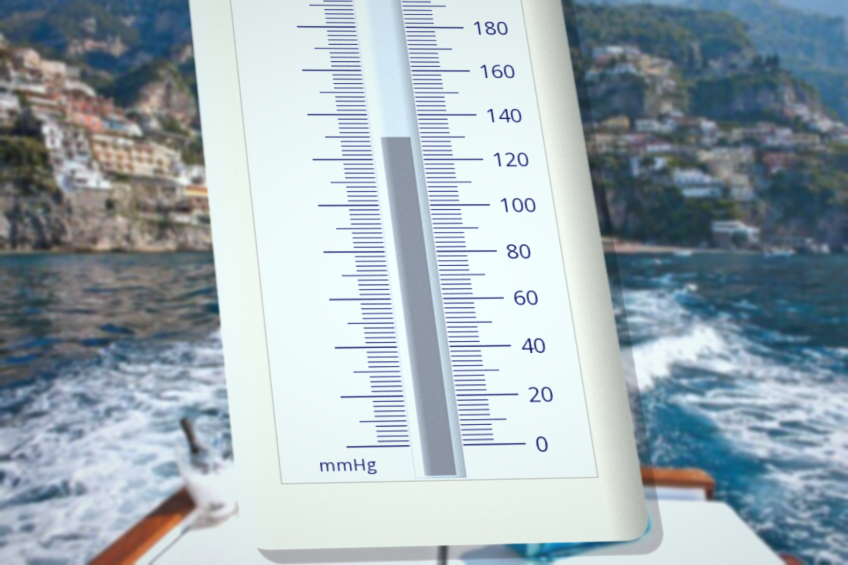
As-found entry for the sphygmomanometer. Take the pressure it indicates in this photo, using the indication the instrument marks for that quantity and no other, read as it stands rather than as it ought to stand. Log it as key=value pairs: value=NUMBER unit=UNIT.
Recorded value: value=130 unit=mmHg
